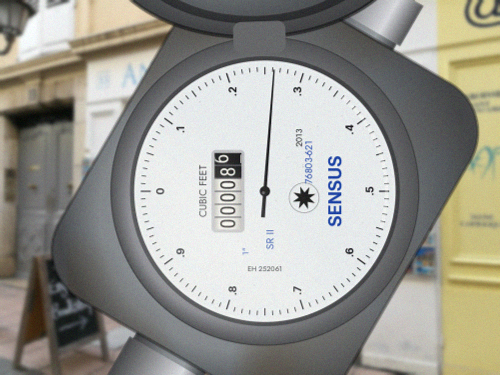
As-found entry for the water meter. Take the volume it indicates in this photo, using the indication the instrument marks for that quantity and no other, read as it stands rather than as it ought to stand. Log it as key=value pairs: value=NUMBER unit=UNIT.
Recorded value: value=86.26 unit=ft³
